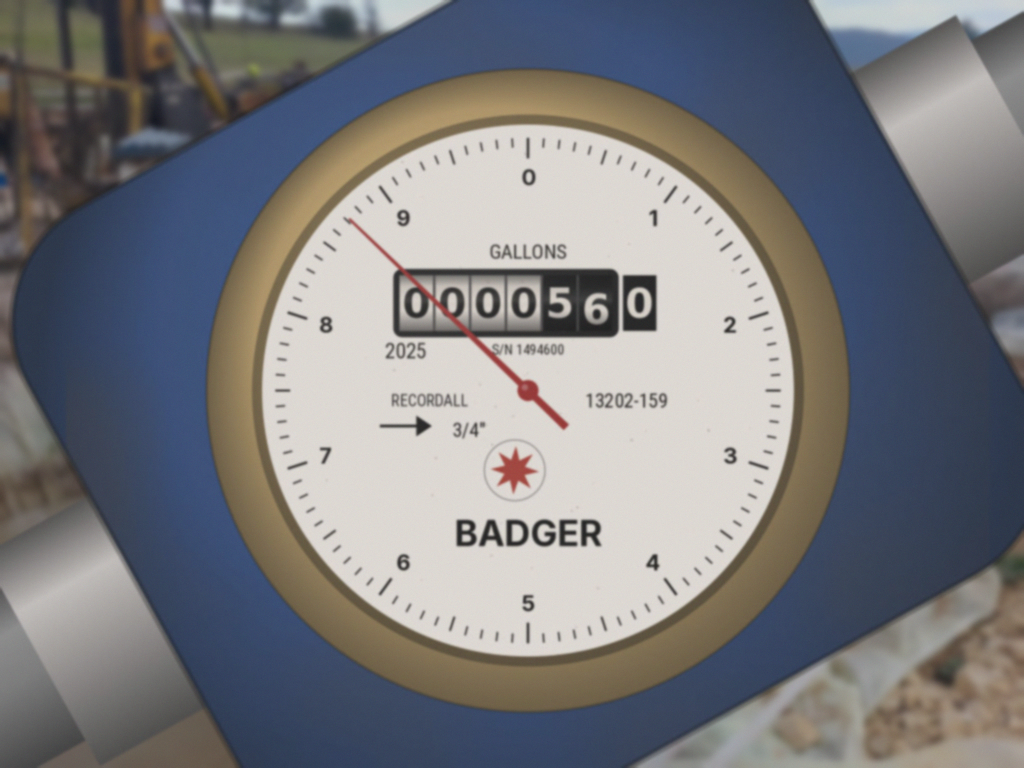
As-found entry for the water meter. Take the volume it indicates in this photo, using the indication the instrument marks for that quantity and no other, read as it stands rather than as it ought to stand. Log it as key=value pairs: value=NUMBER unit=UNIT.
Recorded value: value=558.7 unit=gal
